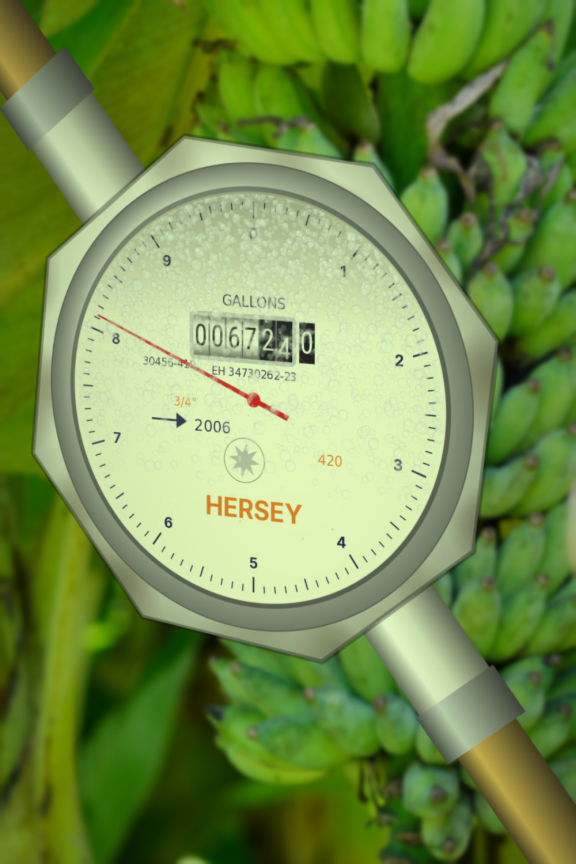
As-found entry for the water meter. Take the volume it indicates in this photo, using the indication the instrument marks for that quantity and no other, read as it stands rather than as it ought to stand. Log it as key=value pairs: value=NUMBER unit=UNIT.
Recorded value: value=67238.1 unit=gal
